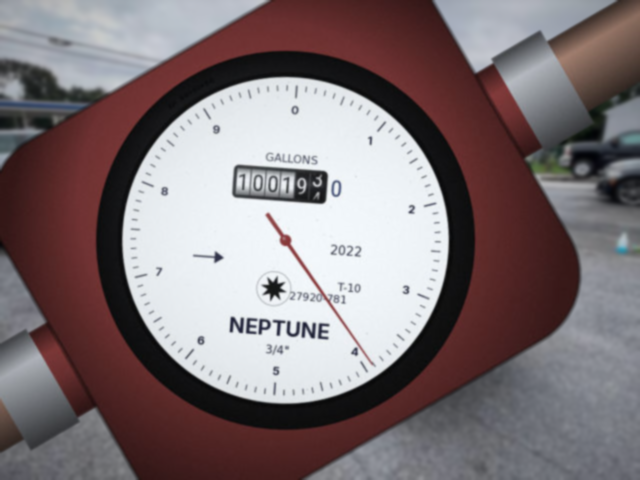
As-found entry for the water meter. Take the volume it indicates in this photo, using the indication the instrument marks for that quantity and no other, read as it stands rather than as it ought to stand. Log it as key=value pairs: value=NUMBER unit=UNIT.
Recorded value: value=1001933.9 unit=gal
